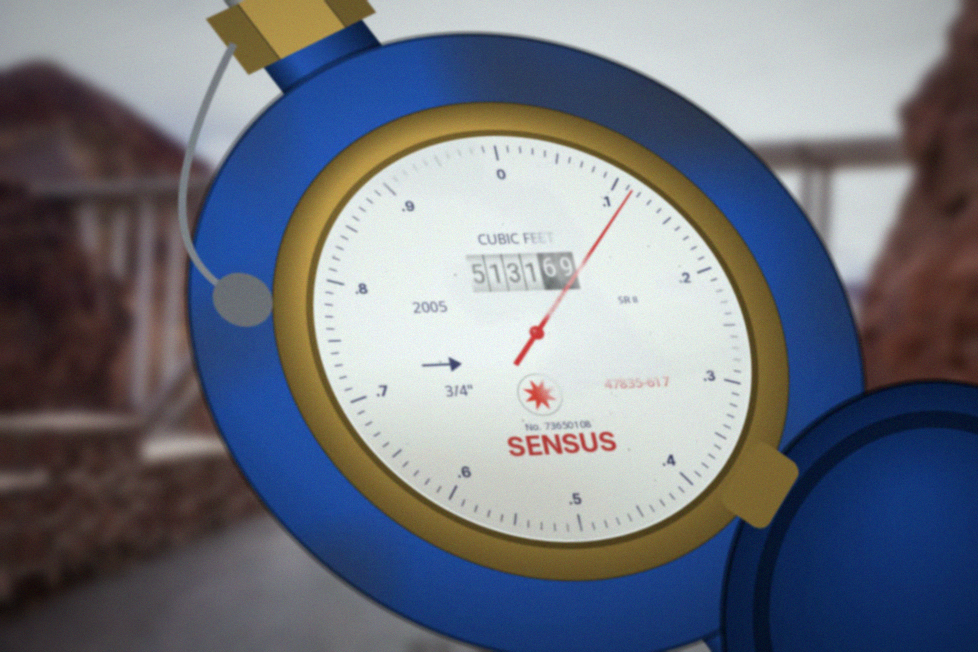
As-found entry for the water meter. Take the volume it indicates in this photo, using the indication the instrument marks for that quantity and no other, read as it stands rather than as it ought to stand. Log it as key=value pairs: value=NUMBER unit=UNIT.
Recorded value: value=513169.11 unit=ft³
